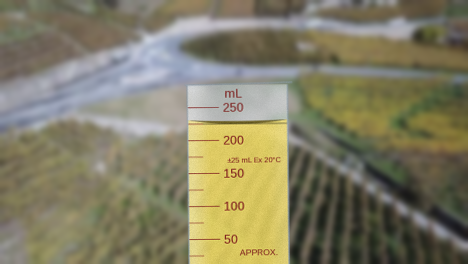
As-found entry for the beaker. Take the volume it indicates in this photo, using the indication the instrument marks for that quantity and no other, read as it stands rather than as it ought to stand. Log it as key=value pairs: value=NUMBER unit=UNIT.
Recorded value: value=225 unit=mL
